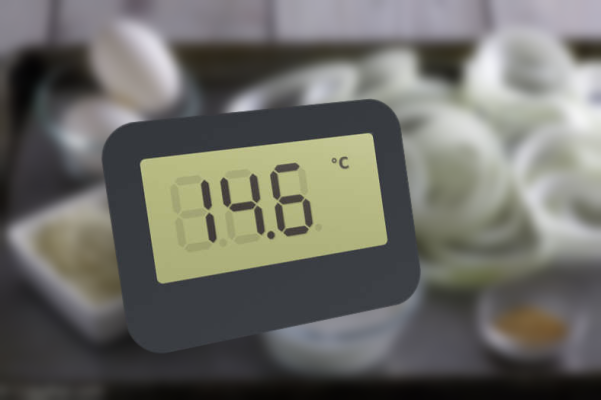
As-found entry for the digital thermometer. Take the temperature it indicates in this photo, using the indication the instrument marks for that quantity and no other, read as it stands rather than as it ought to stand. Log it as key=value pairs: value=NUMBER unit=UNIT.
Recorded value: value=14.6 unit=°C
